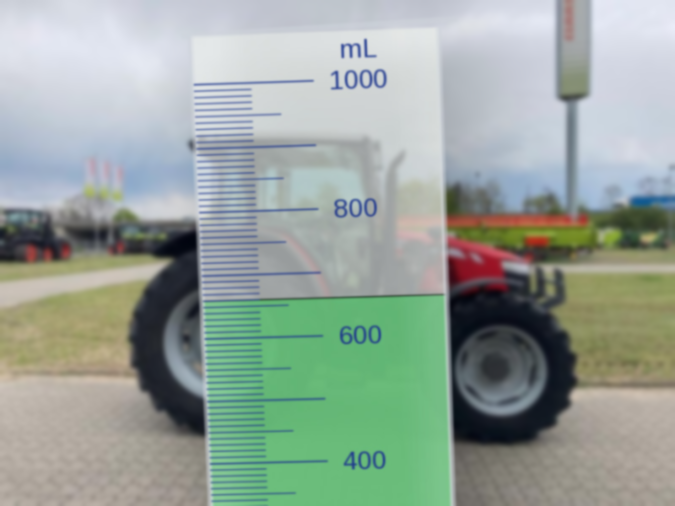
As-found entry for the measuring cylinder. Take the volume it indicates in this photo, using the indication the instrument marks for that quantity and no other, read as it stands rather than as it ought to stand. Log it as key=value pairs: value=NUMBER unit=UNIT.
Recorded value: value=660 unit=mL
